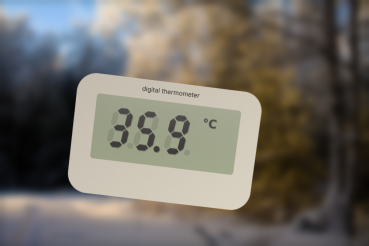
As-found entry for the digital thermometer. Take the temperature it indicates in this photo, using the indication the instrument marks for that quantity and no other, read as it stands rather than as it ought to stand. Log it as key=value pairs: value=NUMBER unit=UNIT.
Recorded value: value=35.9 unit=°C
